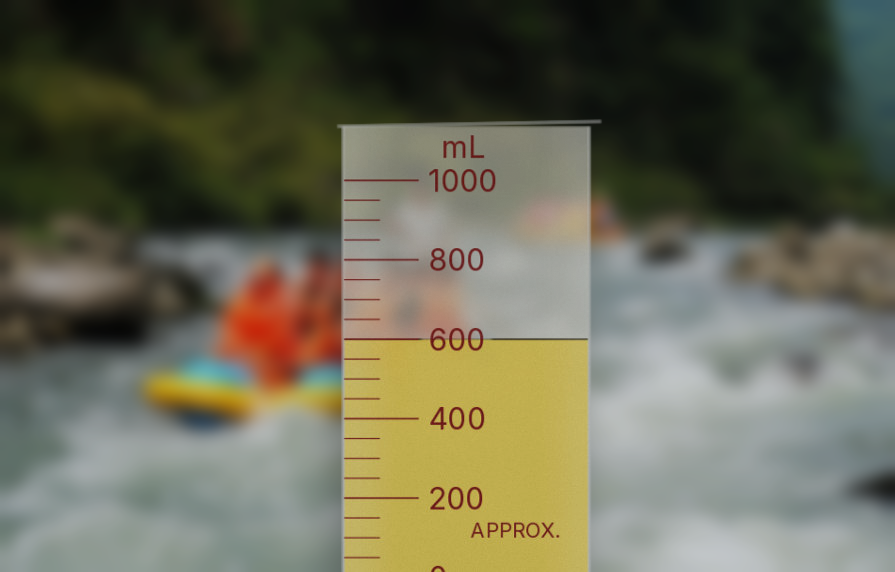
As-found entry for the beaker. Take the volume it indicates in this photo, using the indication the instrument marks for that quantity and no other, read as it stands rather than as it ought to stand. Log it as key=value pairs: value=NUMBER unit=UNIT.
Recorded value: value=600 unit=mL
